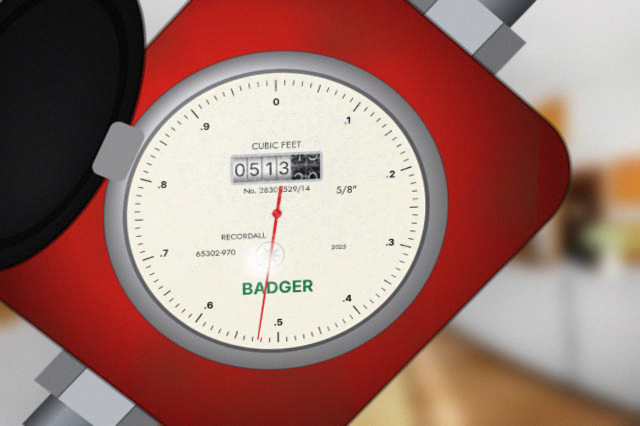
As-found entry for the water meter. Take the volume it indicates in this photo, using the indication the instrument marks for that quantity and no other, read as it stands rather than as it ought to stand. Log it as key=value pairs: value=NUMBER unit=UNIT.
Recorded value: value=51319.52 unit=ft³
